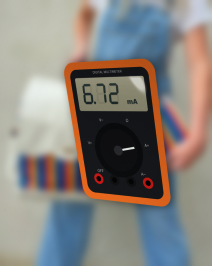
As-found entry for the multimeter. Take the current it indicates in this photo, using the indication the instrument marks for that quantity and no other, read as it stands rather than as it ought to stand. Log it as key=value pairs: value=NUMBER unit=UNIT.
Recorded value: value=6.72 unit=mA
